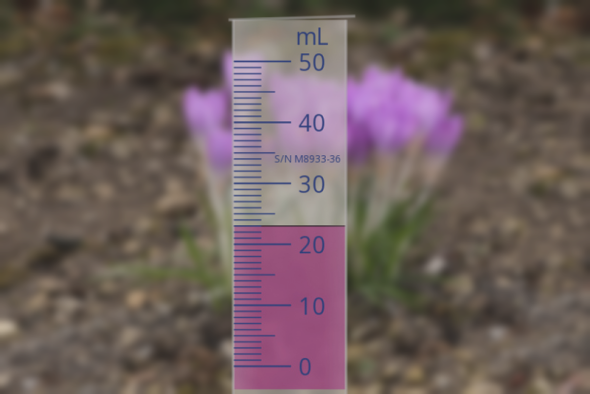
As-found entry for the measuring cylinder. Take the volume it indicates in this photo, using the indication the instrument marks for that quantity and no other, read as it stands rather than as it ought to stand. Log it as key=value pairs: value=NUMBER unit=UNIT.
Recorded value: value=23 unit=mL
